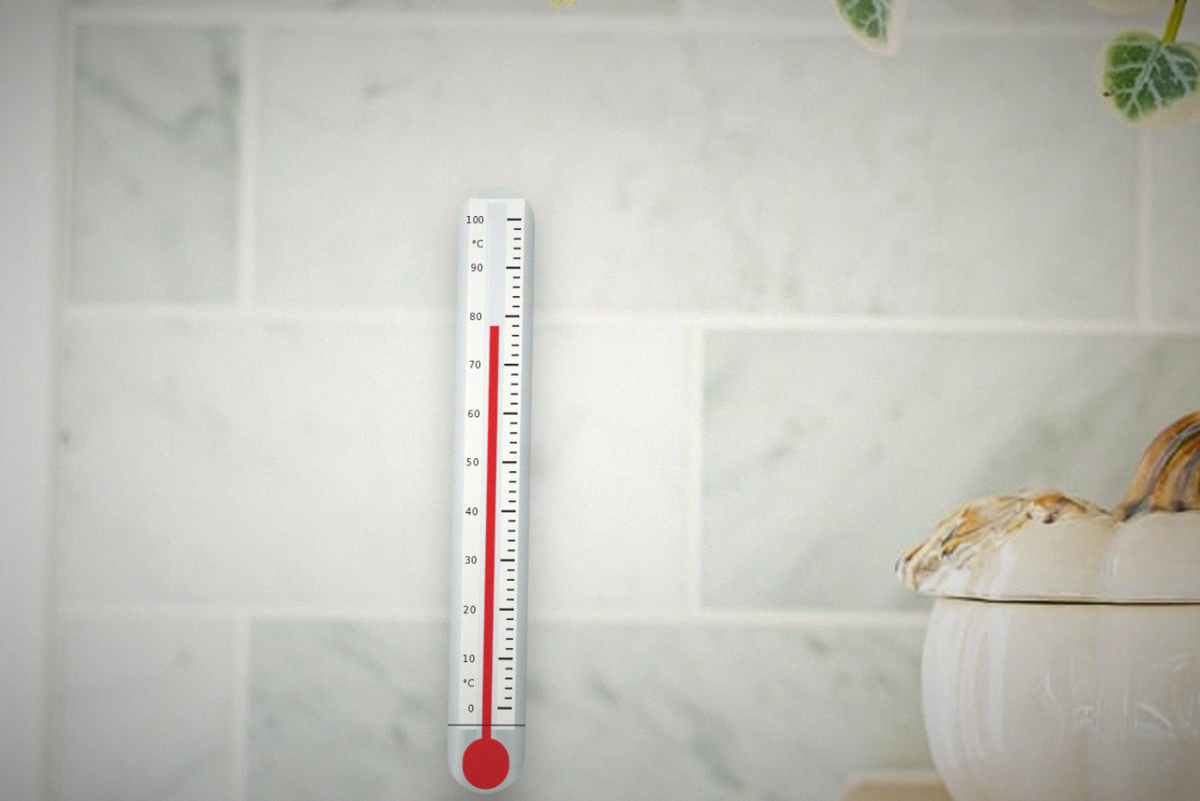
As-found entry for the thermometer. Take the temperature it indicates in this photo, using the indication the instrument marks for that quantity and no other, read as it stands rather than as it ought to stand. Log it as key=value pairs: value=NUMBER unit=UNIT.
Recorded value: value=78 unit=°C
